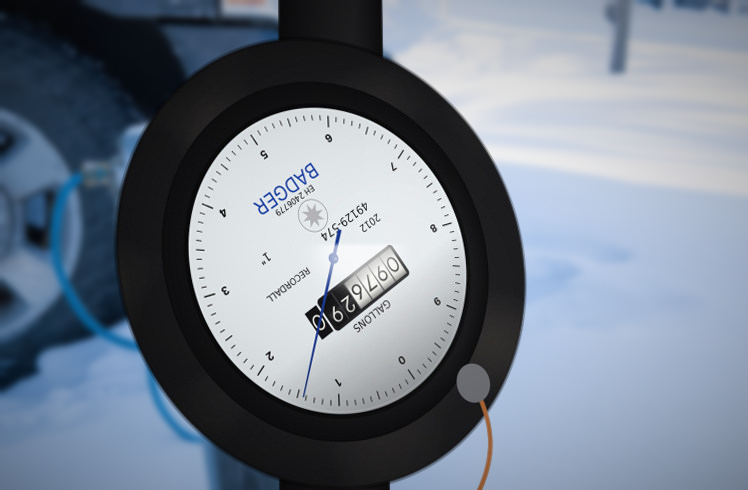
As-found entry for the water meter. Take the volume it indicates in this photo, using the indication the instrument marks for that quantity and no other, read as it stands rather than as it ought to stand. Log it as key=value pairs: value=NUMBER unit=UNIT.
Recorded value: value=976291.4 unit=gal
